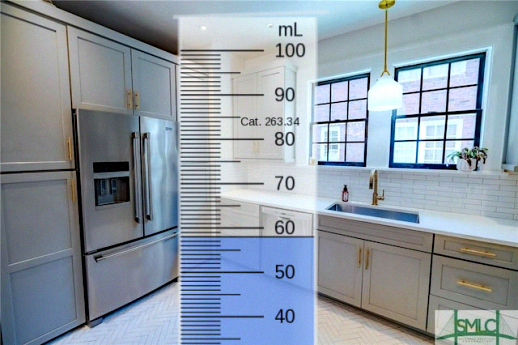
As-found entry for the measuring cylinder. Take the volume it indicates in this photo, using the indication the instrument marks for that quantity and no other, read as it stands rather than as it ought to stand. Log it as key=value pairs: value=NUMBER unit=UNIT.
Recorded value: value=58 unit=mL
